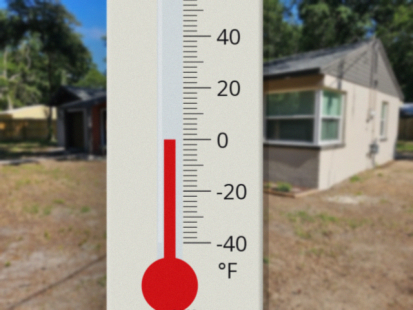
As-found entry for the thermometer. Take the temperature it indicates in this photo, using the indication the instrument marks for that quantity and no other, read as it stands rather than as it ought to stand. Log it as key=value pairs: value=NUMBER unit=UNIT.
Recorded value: value=0 unit=°F
